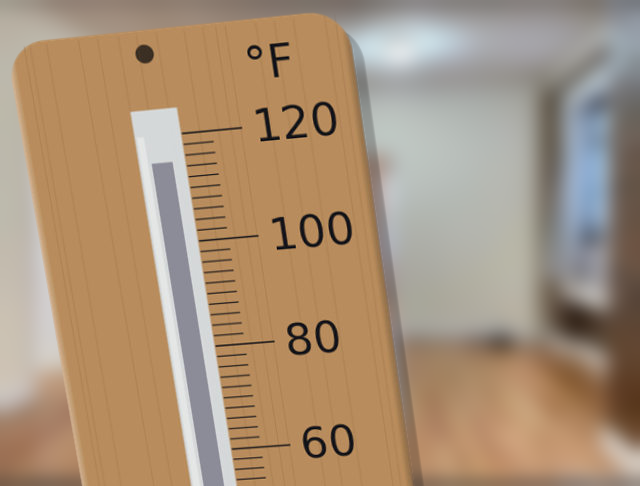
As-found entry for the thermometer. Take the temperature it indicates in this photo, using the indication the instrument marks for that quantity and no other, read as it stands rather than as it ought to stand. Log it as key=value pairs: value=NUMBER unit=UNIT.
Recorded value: value=115 unit=°F
